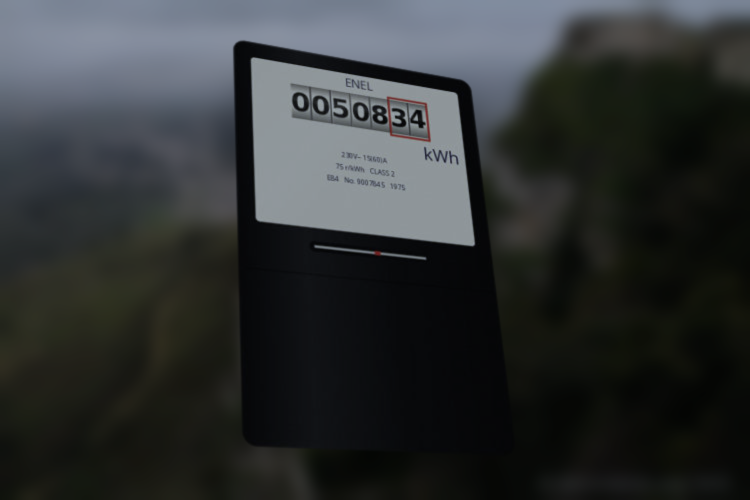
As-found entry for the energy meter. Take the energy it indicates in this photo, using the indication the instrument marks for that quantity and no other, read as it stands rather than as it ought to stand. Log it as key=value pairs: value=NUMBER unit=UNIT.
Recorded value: value=508.34 unit=kWh
